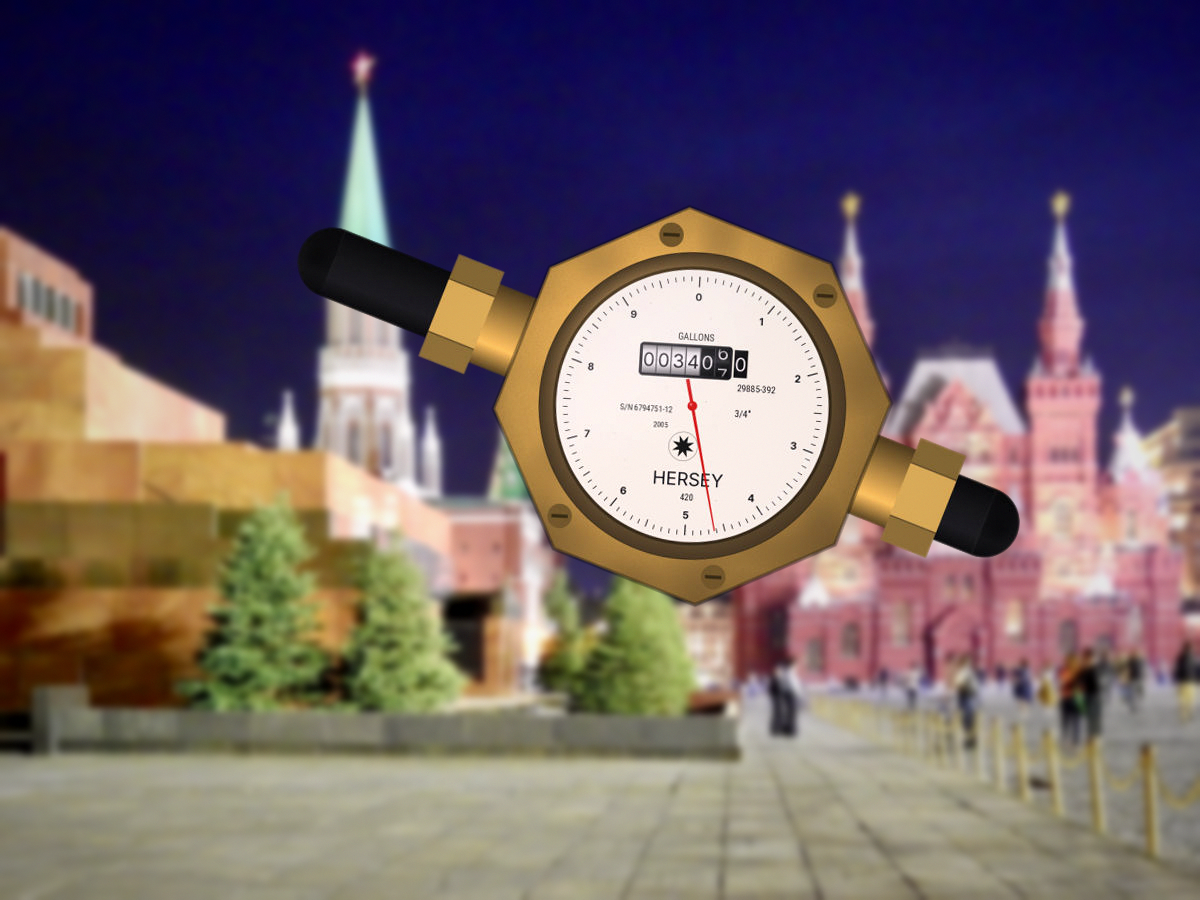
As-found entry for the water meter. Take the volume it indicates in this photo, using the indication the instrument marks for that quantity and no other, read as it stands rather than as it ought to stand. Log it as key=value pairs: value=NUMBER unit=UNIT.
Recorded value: value=34064.6 unit=gal
